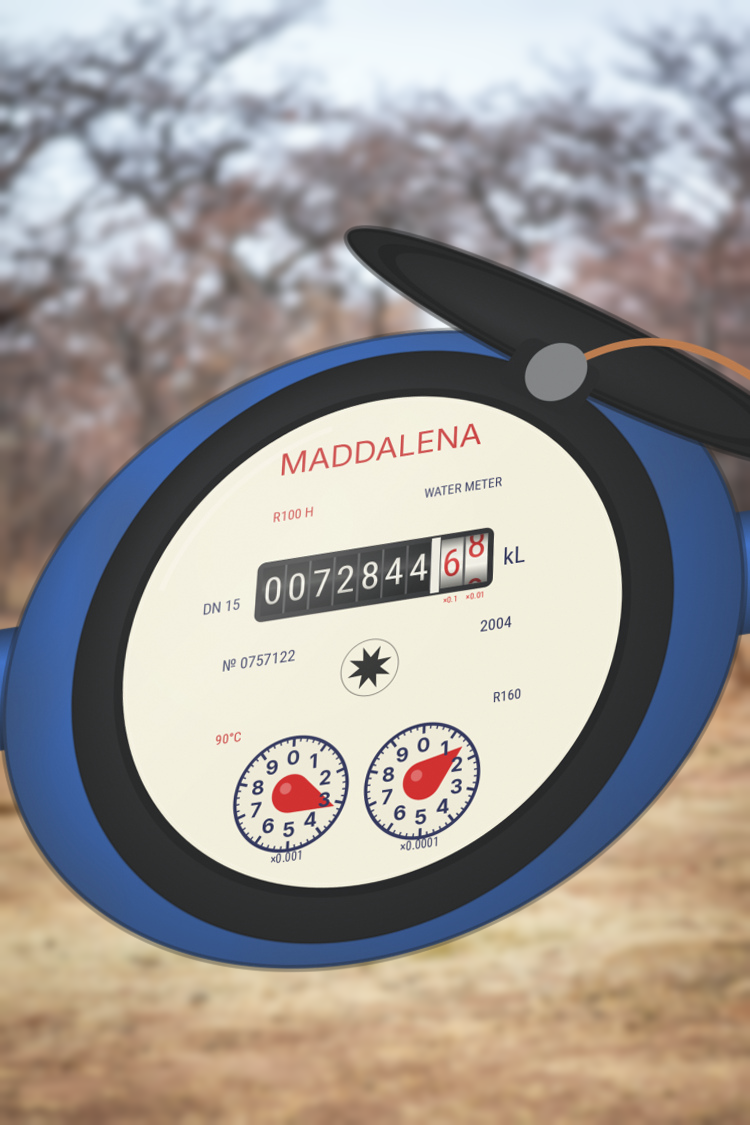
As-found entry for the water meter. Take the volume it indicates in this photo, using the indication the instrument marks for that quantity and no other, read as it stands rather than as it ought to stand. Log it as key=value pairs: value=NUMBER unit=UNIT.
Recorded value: value=72844.6831 unit=kL
